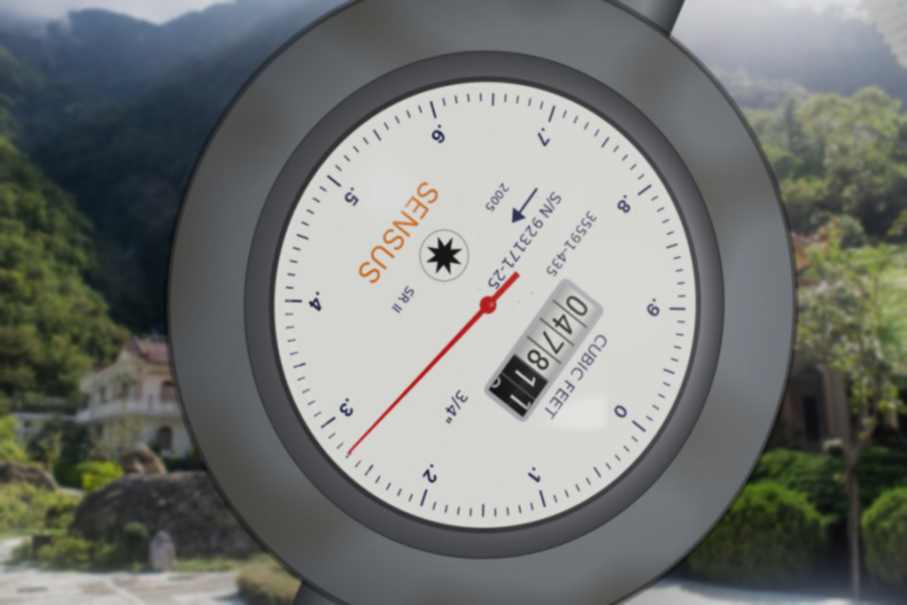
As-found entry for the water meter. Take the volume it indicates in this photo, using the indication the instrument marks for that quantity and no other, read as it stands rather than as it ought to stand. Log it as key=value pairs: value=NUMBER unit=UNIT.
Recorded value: value=47811.27 unit=ft³
